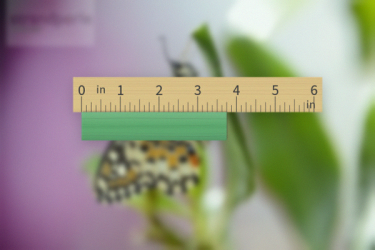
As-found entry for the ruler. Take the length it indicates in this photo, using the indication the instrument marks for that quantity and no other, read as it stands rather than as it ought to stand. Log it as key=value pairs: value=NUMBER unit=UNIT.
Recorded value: value=3.75 unit=in
